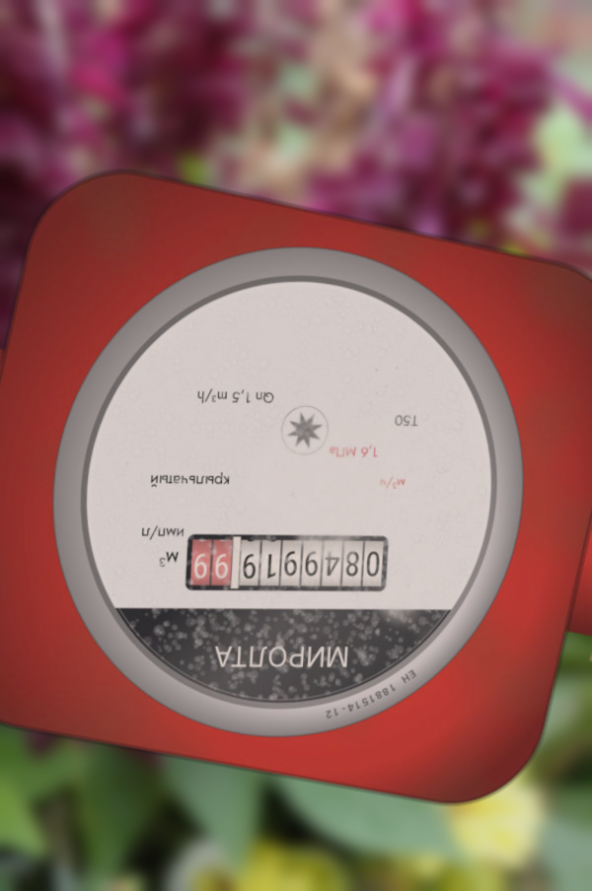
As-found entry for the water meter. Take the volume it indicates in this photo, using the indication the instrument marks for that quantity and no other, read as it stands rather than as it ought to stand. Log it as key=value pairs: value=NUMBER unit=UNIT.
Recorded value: value=849919.99 unit=m³
